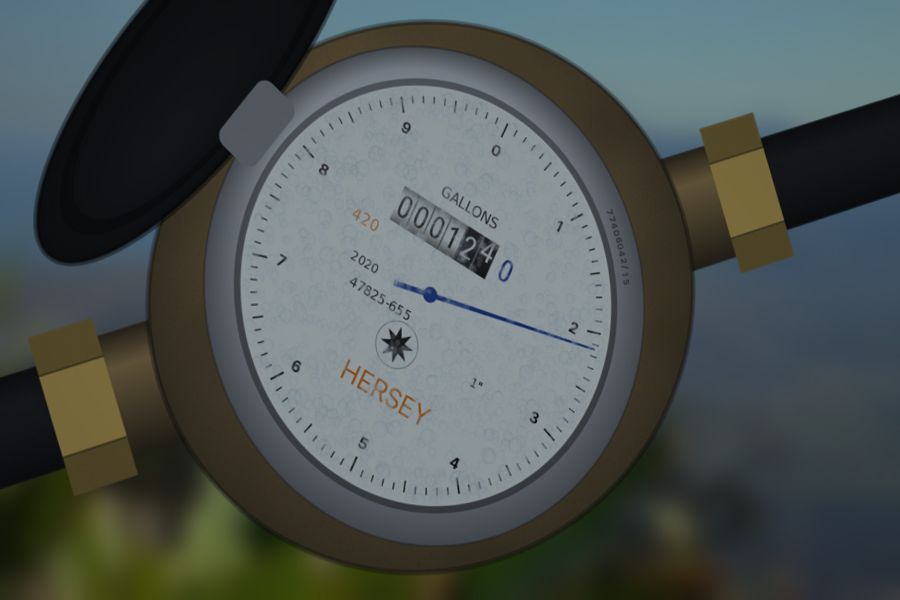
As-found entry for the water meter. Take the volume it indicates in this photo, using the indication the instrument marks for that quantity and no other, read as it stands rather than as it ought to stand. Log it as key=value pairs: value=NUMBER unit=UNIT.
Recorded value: value=1242.1 unit=gal
